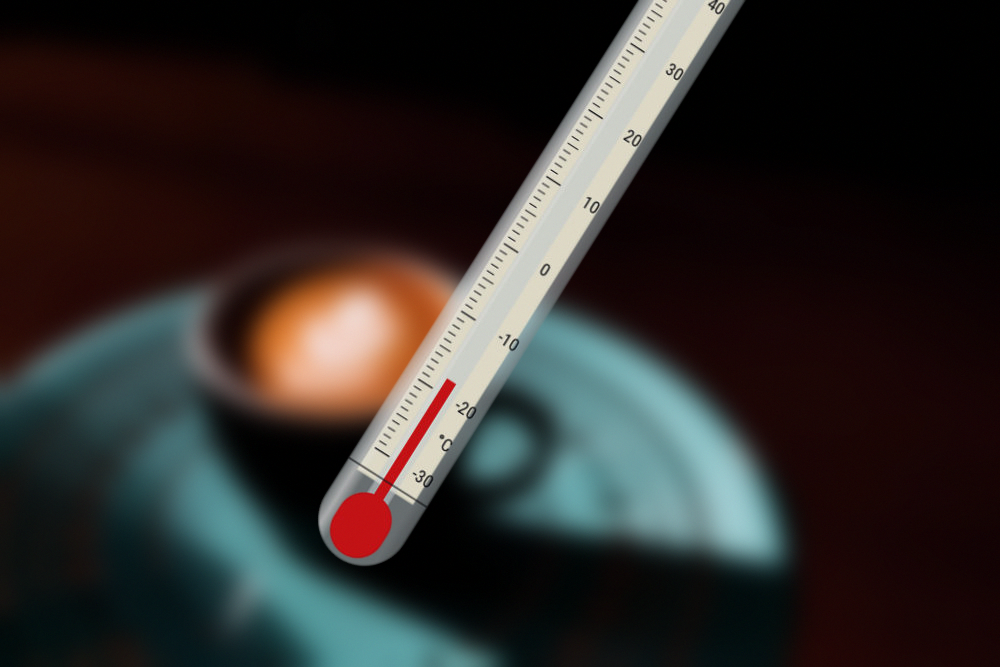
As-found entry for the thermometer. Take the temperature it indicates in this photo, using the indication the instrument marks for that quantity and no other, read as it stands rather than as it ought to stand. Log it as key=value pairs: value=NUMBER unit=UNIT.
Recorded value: value=-18 unit=°C
